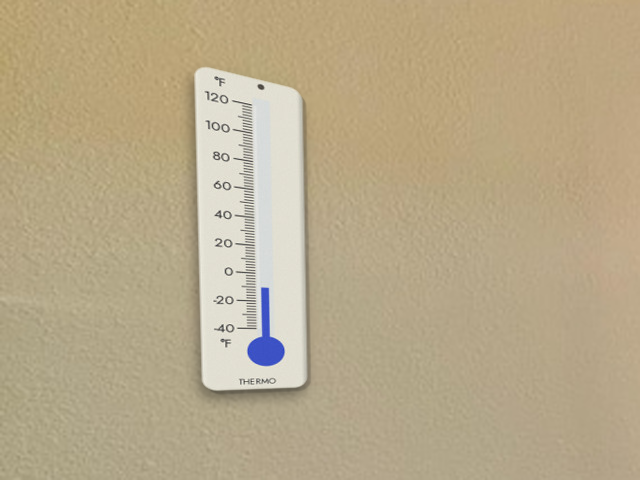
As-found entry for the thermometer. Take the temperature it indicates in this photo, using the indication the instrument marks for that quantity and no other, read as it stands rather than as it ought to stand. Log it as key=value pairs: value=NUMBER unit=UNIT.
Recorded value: value=-10 unit=°F
